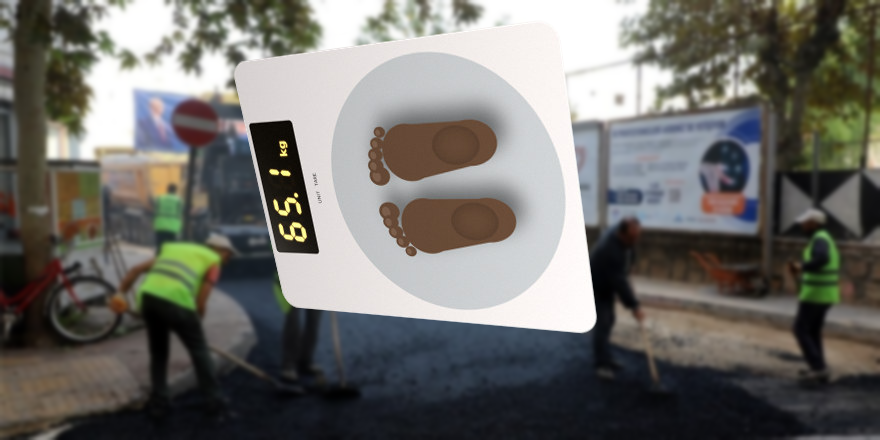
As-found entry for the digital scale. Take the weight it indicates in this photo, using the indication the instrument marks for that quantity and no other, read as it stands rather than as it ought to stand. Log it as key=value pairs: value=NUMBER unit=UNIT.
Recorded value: value=65.1 unit=kg
